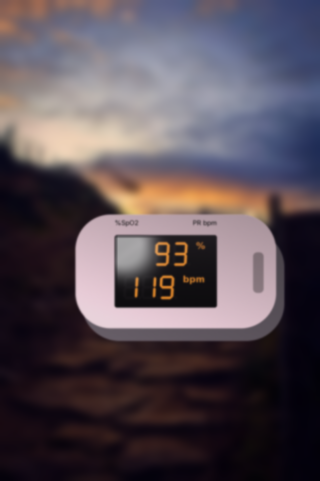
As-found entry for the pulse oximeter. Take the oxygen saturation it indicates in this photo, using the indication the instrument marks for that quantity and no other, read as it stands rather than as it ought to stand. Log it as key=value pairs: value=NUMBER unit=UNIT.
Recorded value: value=93 unit=%
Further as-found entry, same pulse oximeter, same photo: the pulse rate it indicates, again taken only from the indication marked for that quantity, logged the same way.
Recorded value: value=119 unit=bpm
